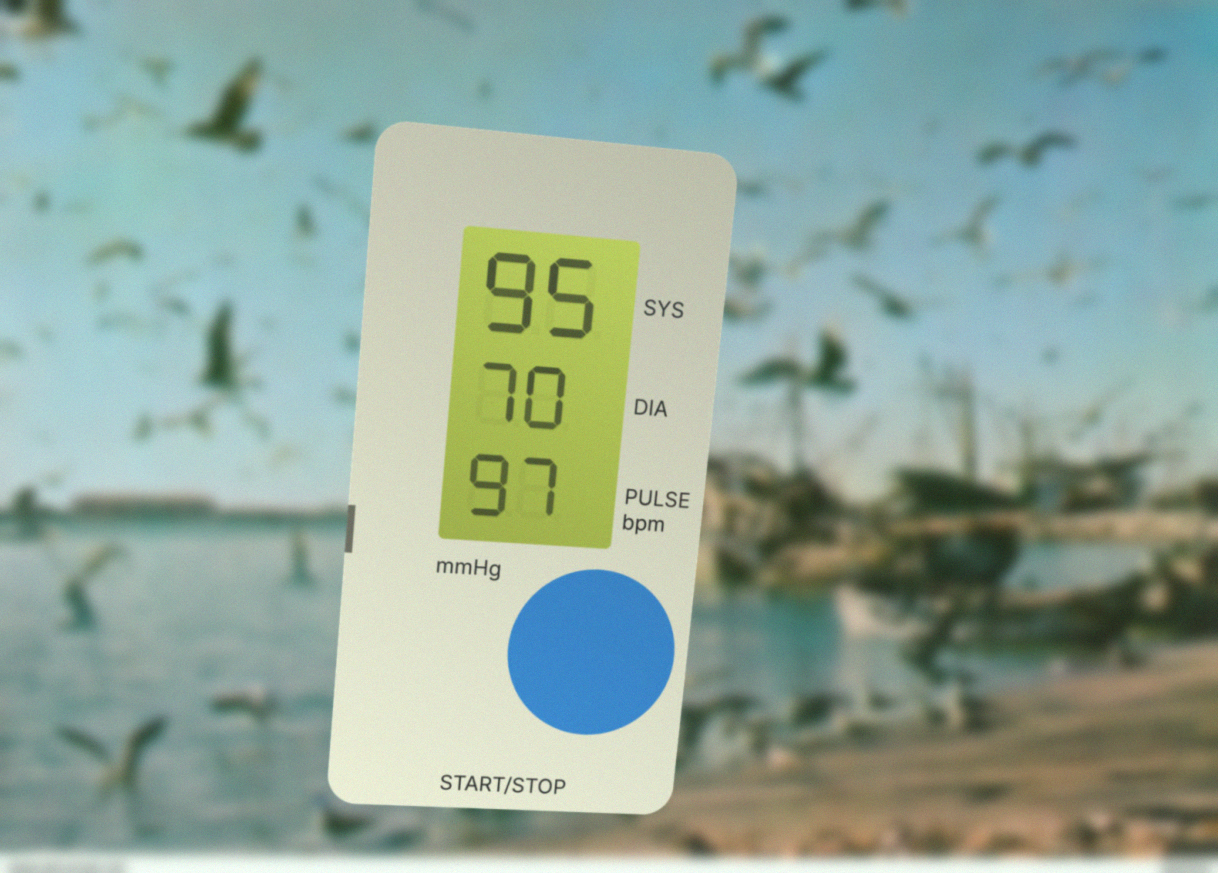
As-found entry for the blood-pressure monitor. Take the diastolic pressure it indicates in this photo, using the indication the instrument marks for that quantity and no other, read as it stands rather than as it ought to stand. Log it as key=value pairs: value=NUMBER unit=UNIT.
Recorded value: value=70 unit=mmHg
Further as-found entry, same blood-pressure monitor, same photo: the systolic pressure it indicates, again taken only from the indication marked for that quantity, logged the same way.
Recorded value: value=95 unit=mmHg
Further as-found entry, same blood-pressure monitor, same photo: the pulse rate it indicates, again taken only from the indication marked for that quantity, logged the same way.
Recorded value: value=97 unit=bpm
